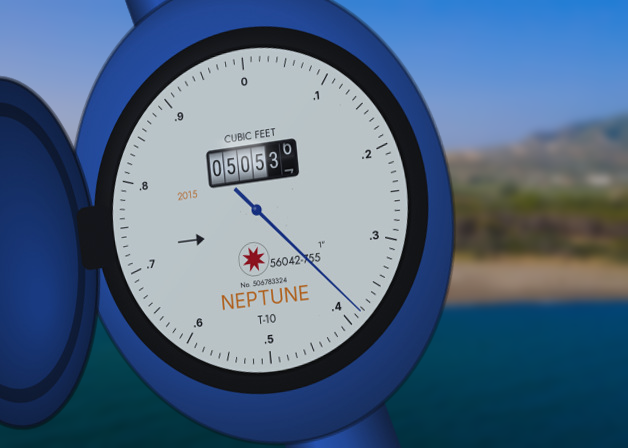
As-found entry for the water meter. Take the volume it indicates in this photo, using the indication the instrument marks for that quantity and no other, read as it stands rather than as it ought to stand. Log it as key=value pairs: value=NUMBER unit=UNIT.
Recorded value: value=50536.38 unit=ft³
